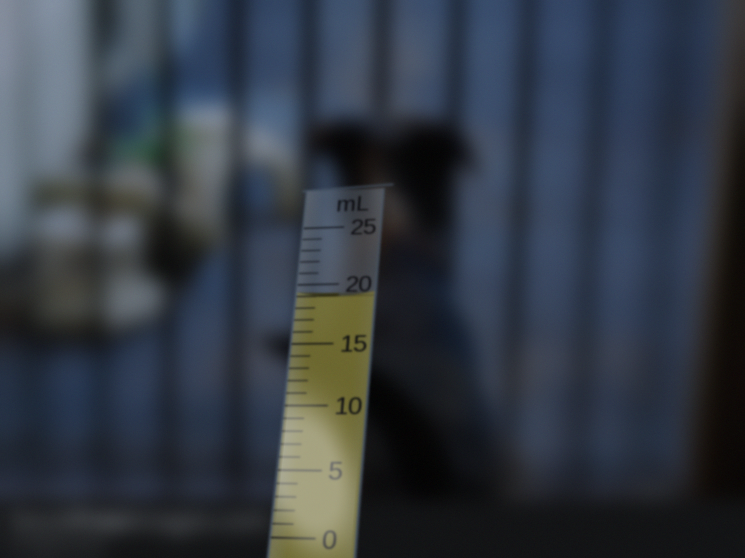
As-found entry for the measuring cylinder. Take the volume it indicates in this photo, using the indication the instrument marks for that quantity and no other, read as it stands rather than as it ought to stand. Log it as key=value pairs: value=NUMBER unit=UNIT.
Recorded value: value=19 unit=mL
